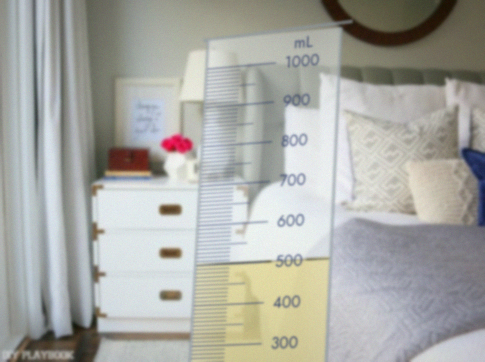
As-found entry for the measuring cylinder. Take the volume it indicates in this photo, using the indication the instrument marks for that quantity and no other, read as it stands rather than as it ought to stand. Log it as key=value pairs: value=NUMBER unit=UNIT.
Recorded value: value=500 unit=mL
